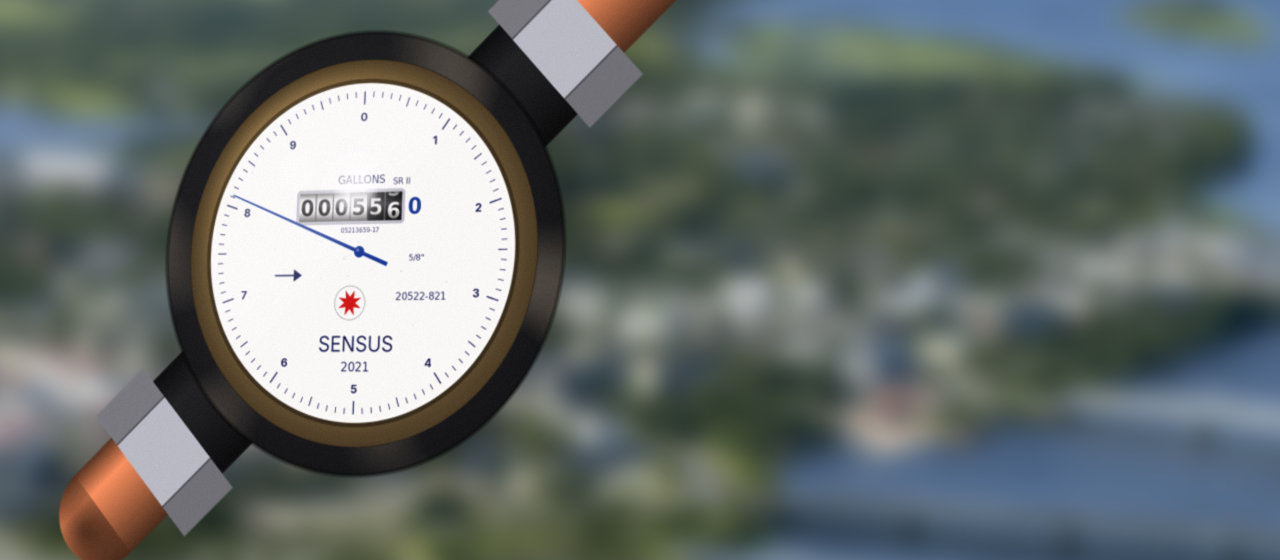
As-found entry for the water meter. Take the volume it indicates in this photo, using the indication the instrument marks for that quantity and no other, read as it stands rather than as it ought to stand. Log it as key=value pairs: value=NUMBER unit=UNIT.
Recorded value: value=5558.1 unit=gal
